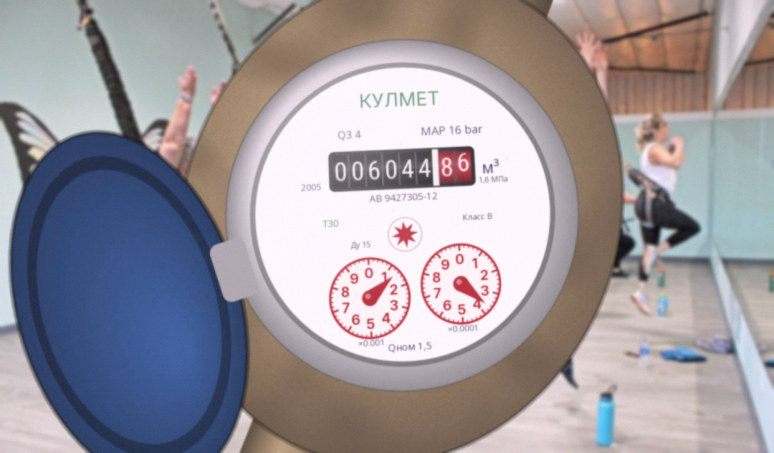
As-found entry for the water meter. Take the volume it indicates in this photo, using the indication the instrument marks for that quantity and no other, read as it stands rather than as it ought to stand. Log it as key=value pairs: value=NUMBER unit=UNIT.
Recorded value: value=6044.8613 unit=m³
